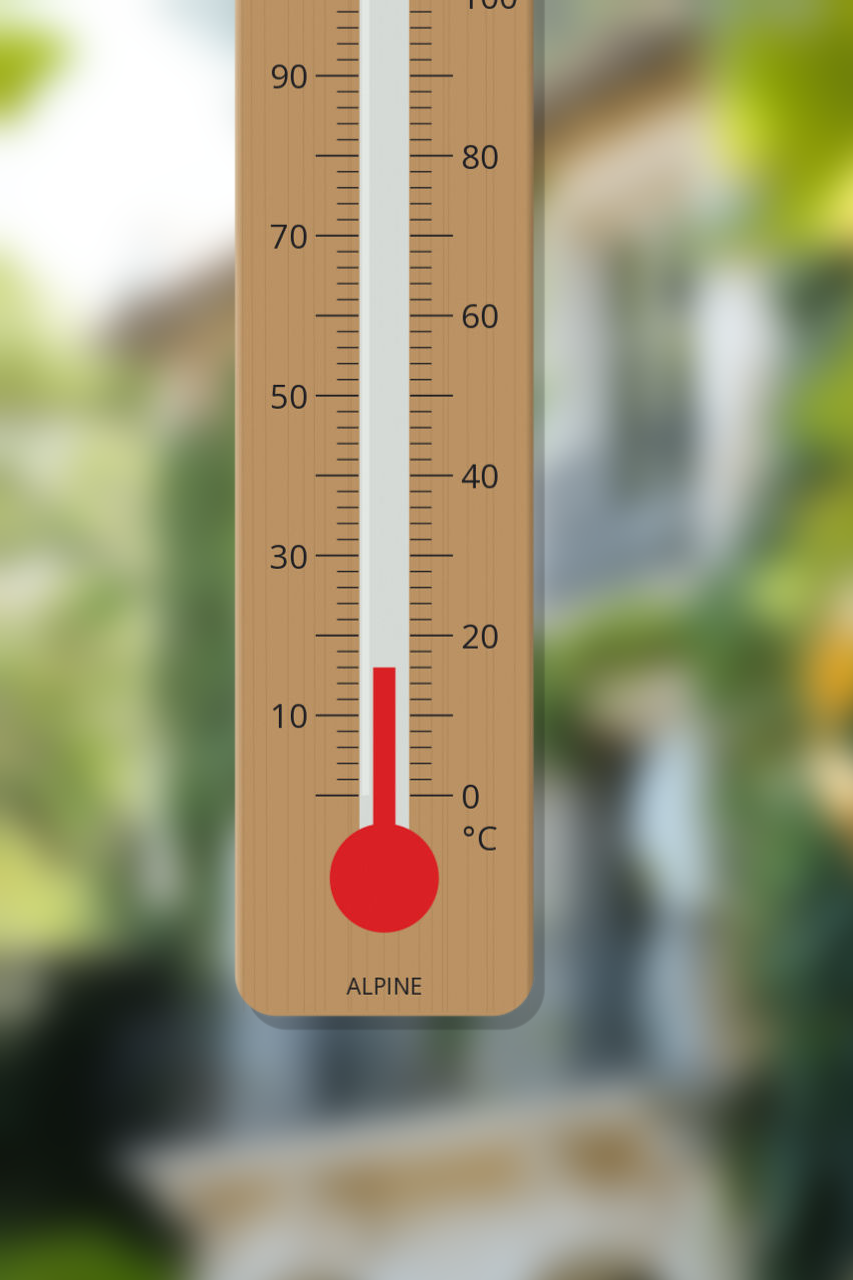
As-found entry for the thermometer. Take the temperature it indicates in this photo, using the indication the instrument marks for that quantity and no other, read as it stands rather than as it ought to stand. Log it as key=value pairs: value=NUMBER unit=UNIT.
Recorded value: value=16 unit=°C
